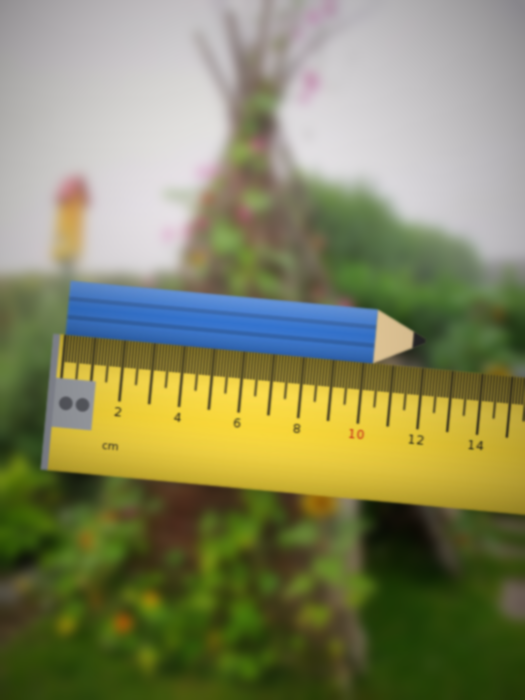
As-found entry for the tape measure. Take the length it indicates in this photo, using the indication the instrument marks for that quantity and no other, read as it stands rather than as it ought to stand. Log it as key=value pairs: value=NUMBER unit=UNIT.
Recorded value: value=12 unit=cm
